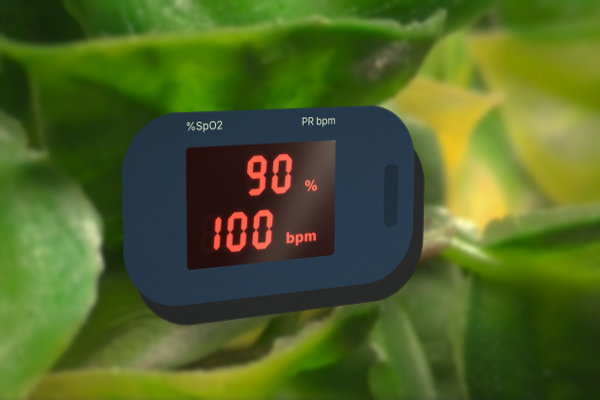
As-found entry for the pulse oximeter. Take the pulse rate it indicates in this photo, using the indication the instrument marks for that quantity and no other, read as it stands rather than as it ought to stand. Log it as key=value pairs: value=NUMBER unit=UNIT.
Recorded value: value=100 unit=bpm
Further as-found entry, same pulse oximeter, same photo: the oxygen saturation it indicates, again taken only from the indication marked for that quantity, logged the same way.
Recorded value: value=90 unit=%
